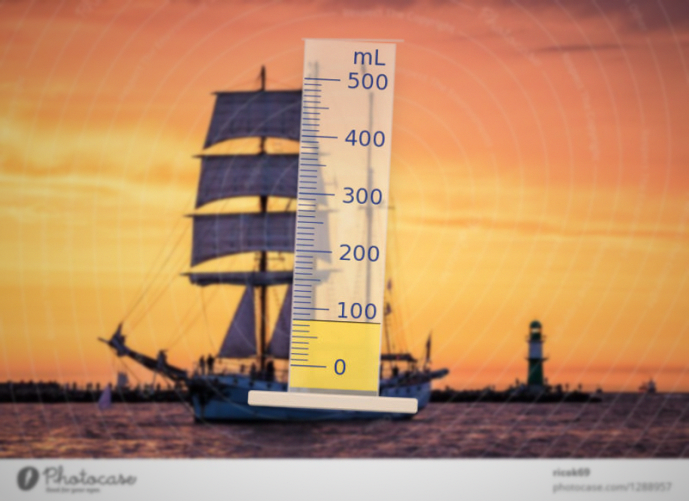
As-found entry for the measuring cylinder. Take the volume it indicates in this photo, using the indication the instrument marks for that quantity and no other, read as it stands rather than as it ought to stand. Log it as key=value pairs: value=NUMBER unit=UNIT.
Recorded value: value=80 unit=mL
